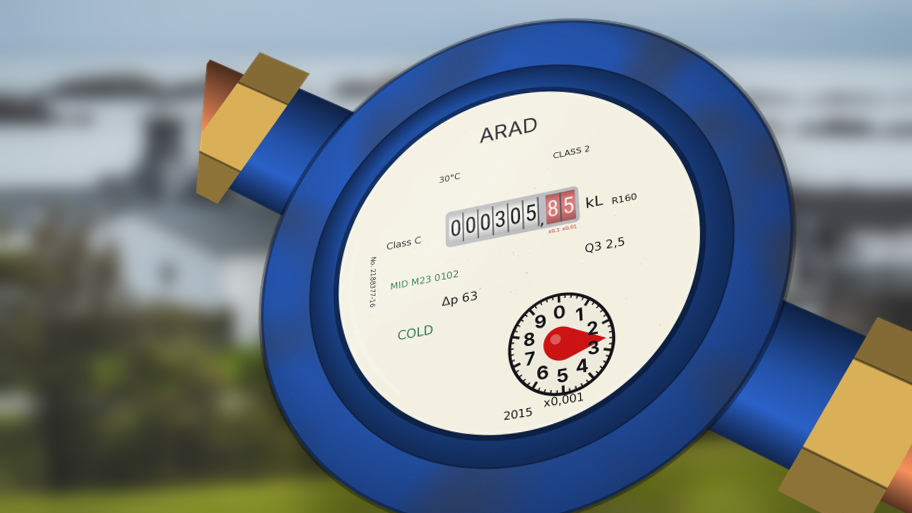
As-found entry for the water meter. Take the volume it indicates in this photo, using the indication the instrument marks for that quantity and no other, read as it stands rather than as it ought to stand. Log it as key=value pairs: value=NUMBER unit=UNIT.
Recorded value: value=305.852 unit=kL
